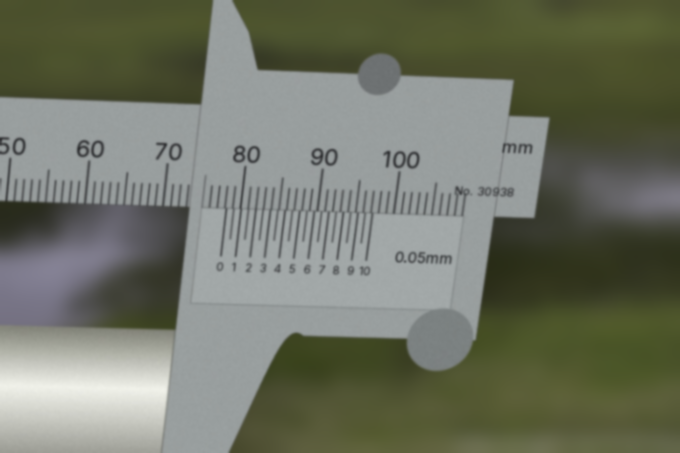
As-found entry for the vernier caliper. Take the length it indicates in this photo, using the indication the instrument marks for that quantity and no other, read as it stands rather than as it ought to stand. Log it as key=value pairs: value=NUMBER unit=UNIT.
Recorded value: value=78.2 unit=mm
